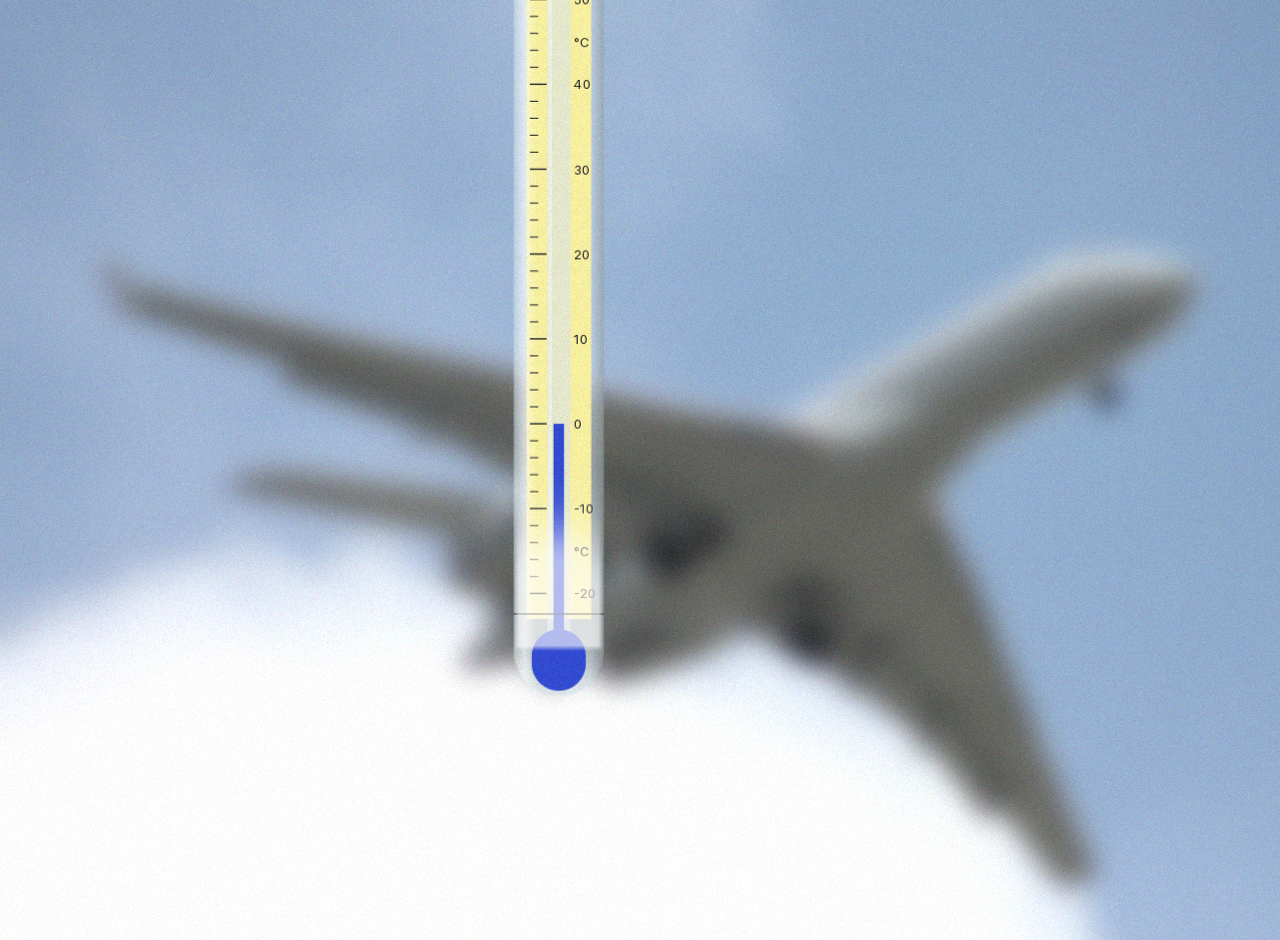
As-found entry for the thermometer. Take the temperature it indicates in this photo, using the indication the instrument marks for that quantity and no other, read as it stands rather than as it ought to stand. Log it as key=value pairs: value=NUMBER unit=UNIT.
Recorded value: value=0 unit=°C
